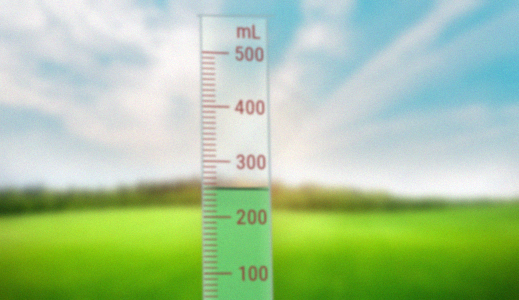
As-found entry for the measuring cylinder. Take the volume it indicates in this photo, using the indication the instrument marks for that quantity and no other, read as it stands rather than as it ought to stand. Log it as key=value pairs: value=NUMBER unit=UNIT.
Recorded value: value=250 unit=mL
